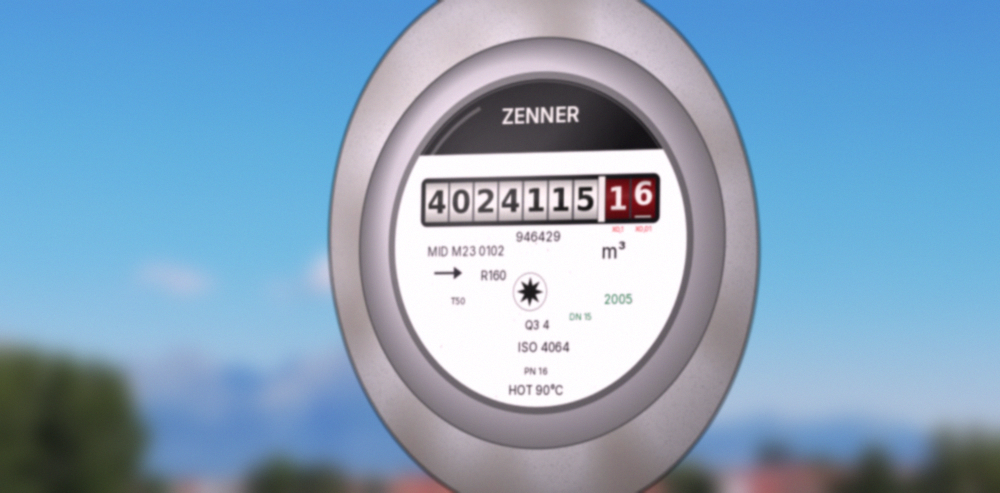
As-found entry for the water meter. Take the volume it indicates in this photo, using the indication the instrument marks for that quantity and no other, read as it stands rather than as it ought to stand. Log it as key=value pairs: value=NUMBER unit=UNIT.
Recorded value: value=4024115.16 unit=m³
